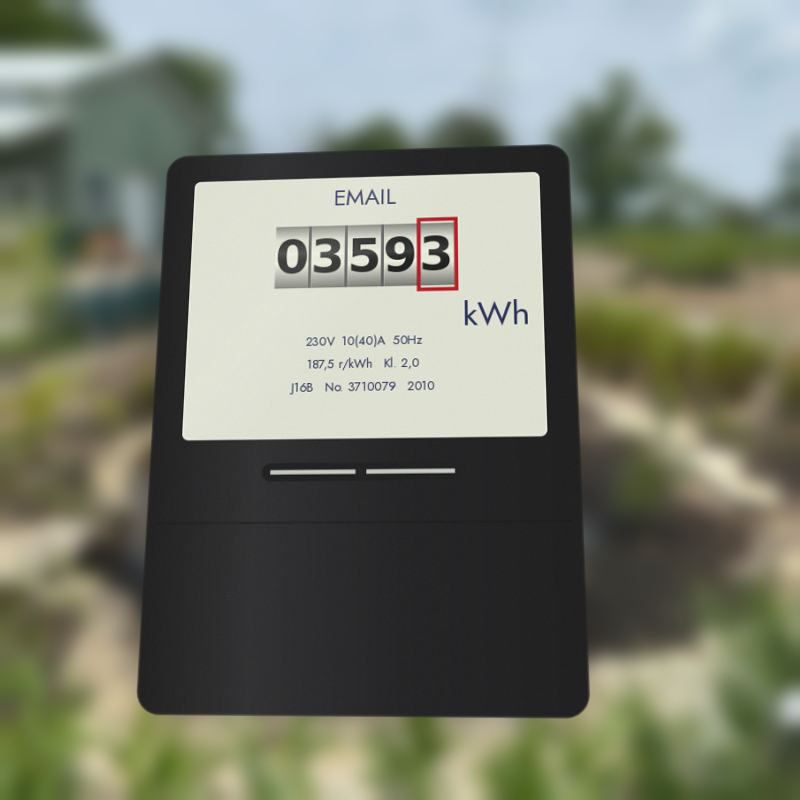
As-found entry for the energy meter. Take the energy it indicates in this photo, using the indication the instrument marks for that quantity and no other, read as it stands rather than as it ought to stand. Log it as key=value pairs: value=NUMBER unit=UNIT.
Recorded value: value=359.3 unit=kWh
